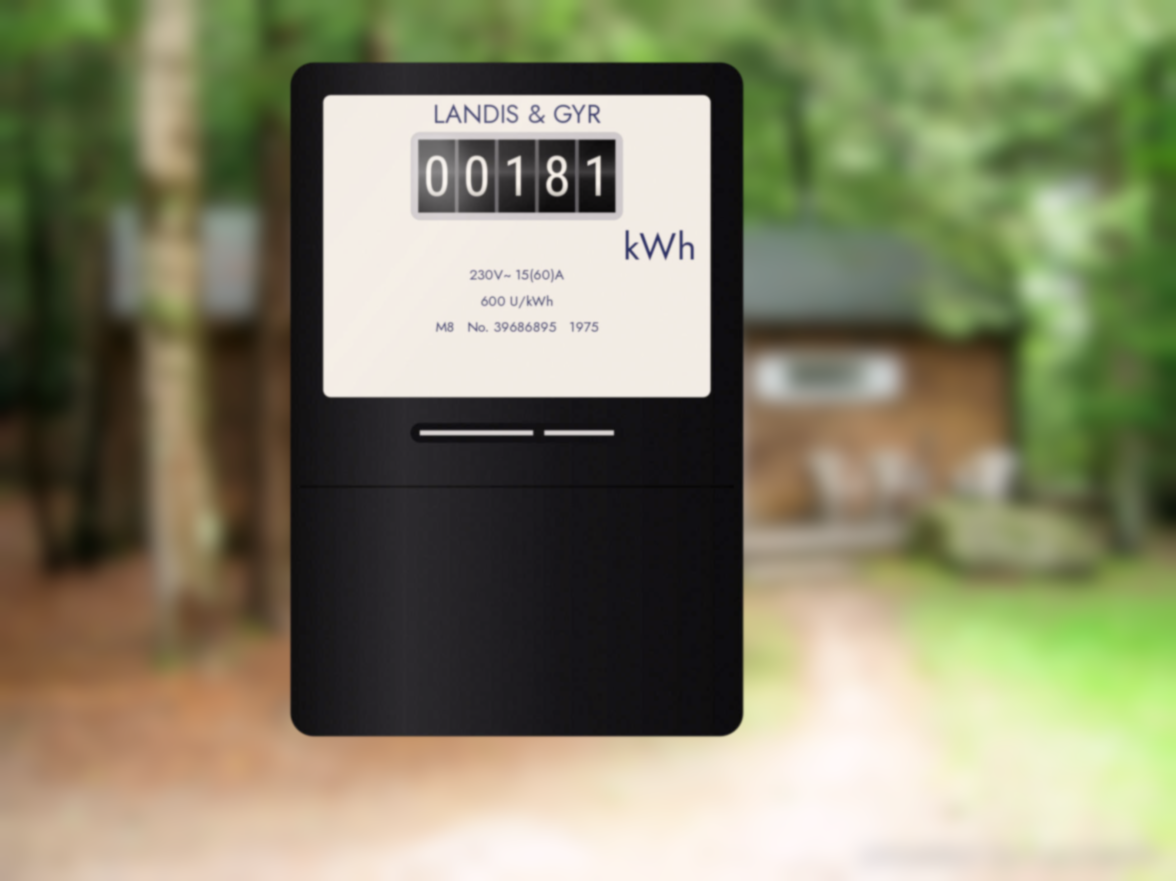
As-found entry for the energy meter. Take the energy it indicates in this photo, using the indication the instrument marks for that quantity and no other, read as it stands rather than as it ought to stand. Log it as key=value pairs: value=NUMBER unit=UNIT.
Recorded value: value=181 unit=kWh
